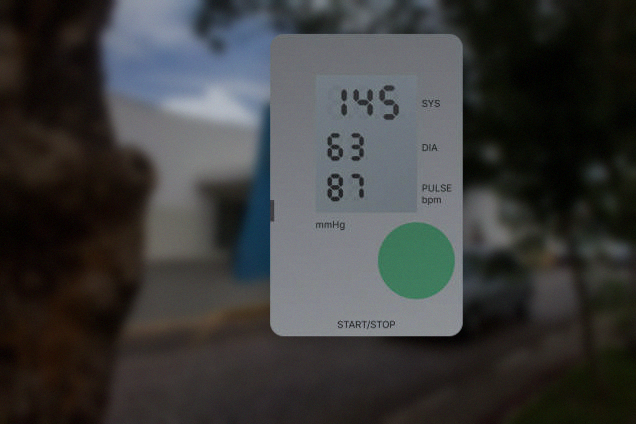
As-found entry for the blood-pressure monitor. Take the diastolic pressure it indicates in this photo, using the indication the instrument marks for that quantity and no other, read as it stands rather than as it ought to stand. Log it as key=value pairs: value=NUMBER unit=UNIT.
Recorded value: value=63 unit=mmHg
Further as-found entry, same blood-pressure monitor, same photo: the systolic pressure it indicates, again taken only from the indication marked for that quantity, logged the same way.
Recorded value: value=145 unit=mmHg
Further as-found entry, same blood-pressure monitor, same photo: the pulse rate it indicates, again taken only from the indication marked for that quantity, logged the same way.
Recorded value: value=87 unit=bpm
